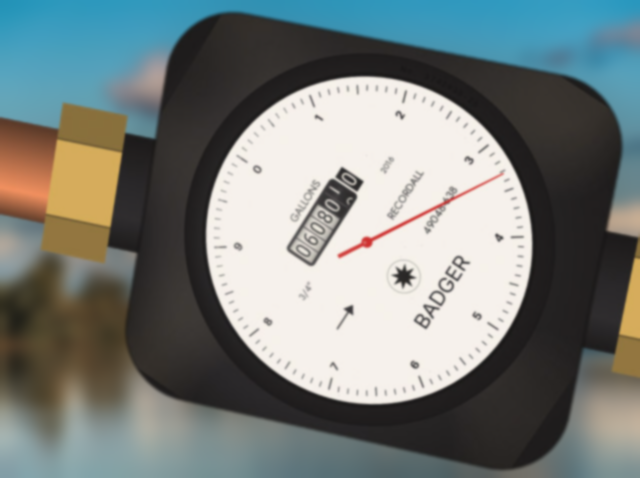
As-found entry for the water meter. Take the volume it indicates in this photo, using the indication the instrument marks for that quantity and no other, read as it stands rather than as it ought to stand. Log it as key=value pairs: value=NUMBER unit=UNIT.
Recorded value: value=608013.3 unit=gal
